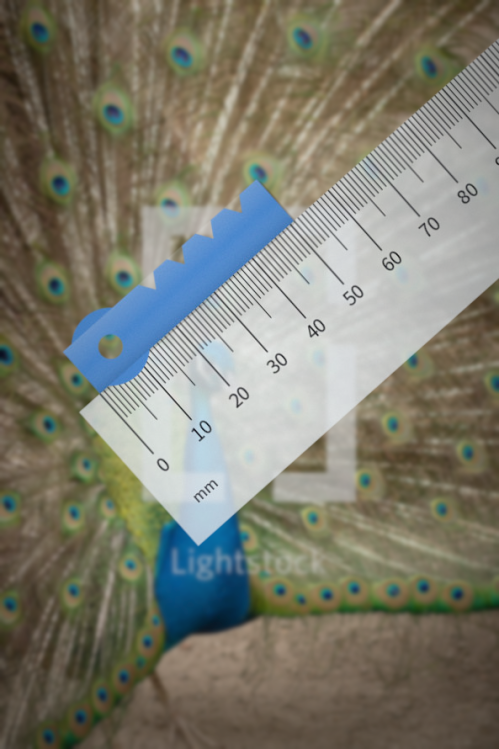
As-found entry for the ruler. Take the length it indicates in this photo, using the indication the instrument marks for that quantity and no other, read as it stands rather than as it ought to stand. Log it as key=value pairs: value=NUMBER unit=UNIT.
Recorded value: value=51 unit=mm
